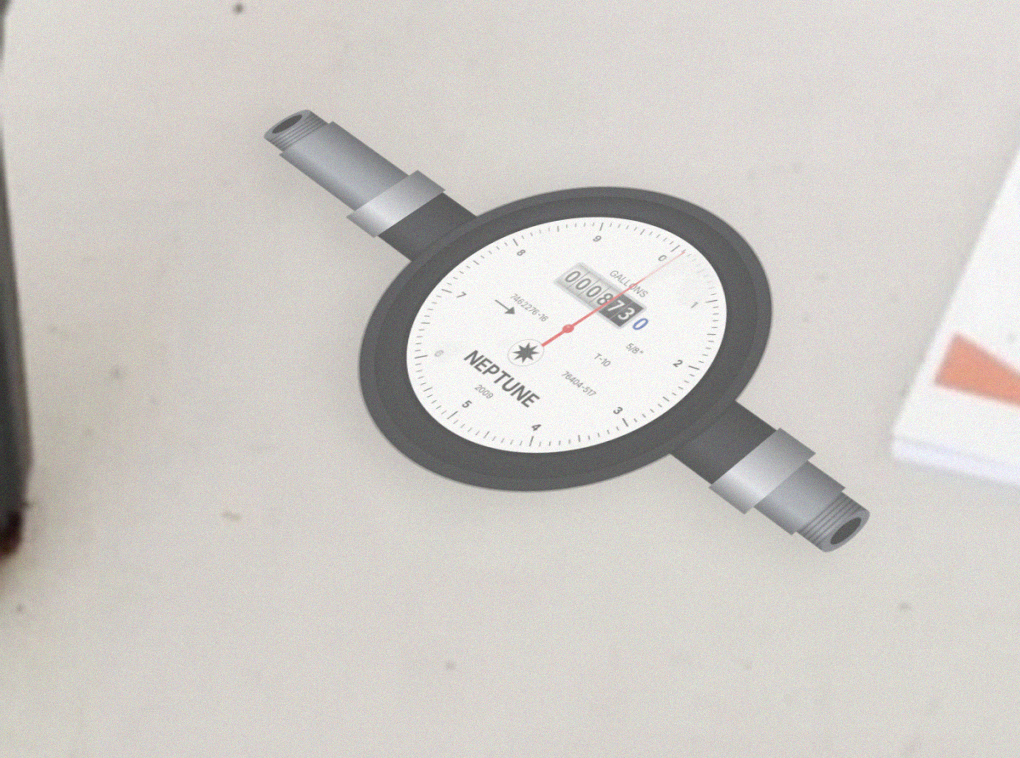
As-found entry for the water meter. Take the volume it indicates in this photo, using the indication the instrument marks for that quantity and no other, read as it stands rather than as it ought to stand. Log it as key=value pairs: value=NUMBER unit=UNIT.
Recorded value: value=8730.1 unit=gal
